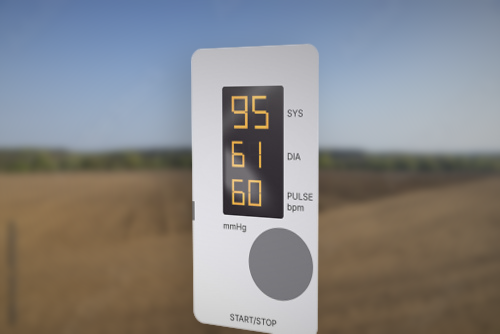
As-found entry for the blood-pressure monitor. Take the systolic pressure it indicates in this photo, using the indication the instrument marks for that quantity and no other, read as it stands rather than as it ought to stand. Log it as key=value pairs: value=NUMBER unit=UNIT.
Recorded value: value=95 unit=mmHg
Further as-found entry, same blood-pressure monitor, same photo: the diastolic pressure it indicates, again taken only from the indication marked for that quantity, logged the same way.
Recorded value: value=61 unit=mmHg
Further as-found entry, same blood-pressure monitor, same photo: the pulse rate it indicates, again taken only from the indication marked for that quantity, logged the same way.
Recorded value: value=60 unit=bpm
